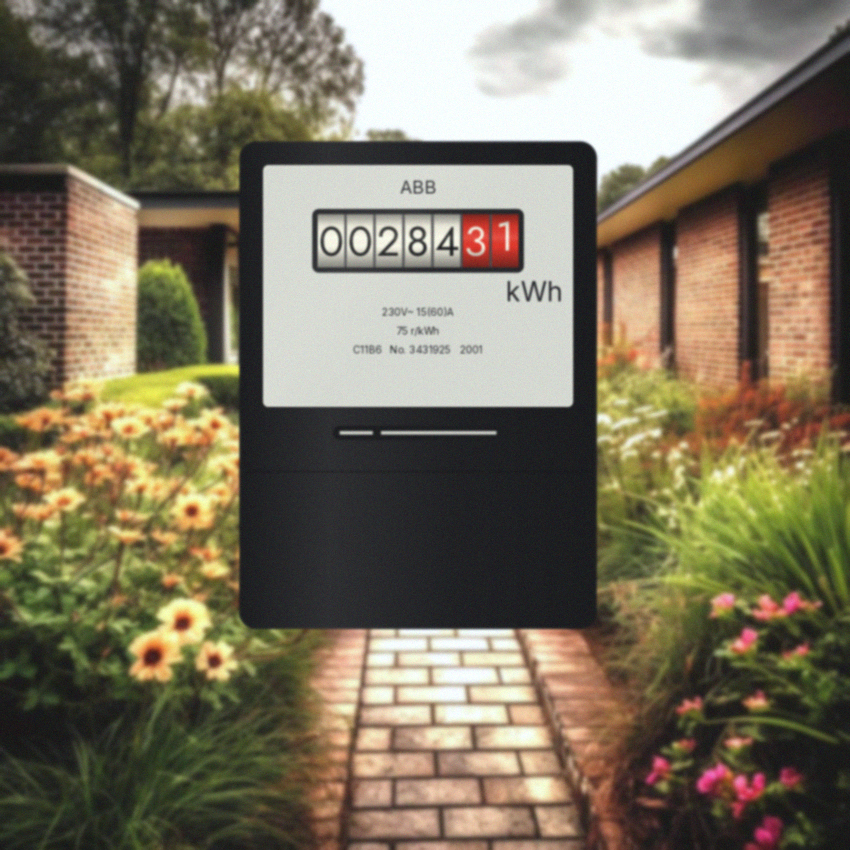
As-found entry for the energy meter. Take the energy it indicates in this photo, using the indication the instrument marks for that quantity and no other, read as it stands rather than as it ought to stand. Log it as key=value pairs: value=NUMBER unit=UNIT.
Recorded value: value=284.31 unit=kWh
